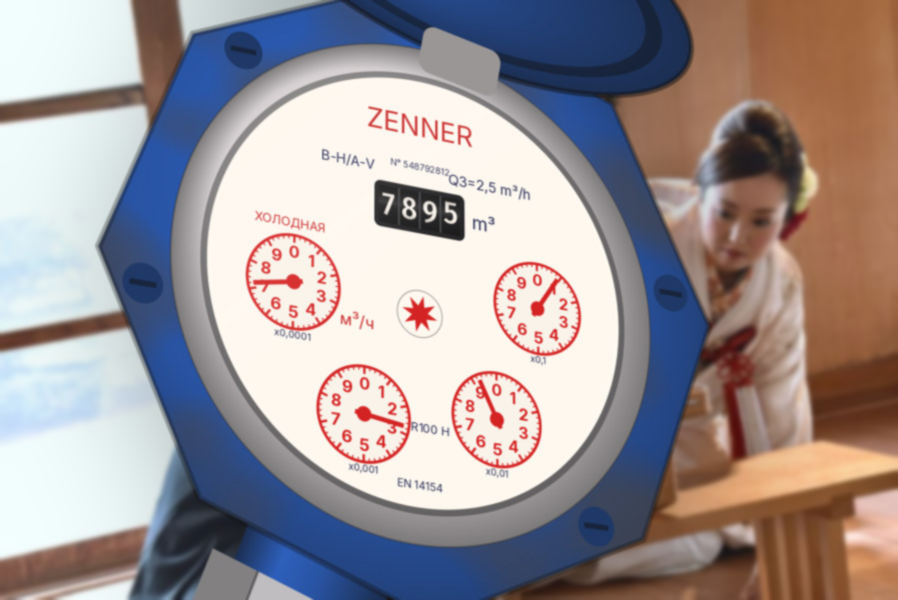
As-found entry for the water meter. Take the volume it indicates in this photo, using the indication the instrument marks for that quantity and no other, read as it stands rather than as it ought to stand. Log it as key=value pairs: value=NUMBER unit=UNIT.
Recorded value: value=7895.0927 unit=m³
